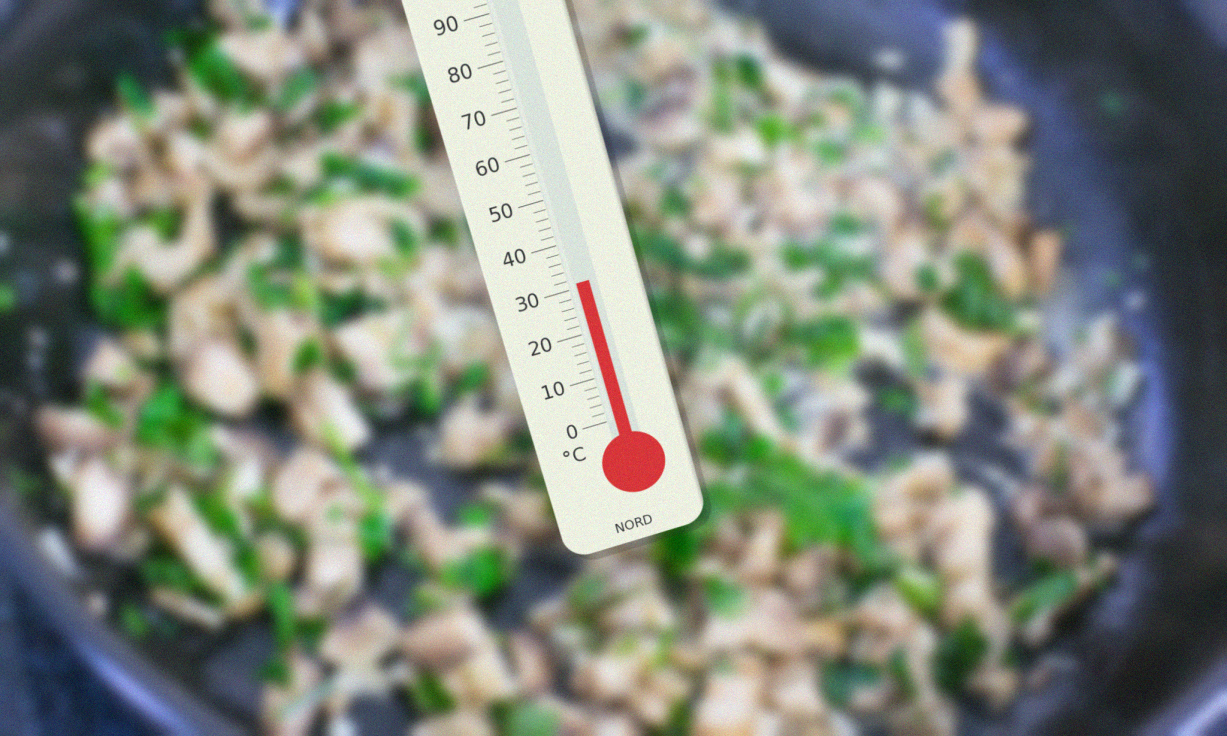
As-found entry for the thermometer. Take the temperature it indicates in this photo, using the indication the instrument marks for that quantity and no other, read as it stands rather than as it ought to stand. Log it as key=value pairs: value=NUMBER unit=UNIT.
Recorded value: value=31 unit=°C
